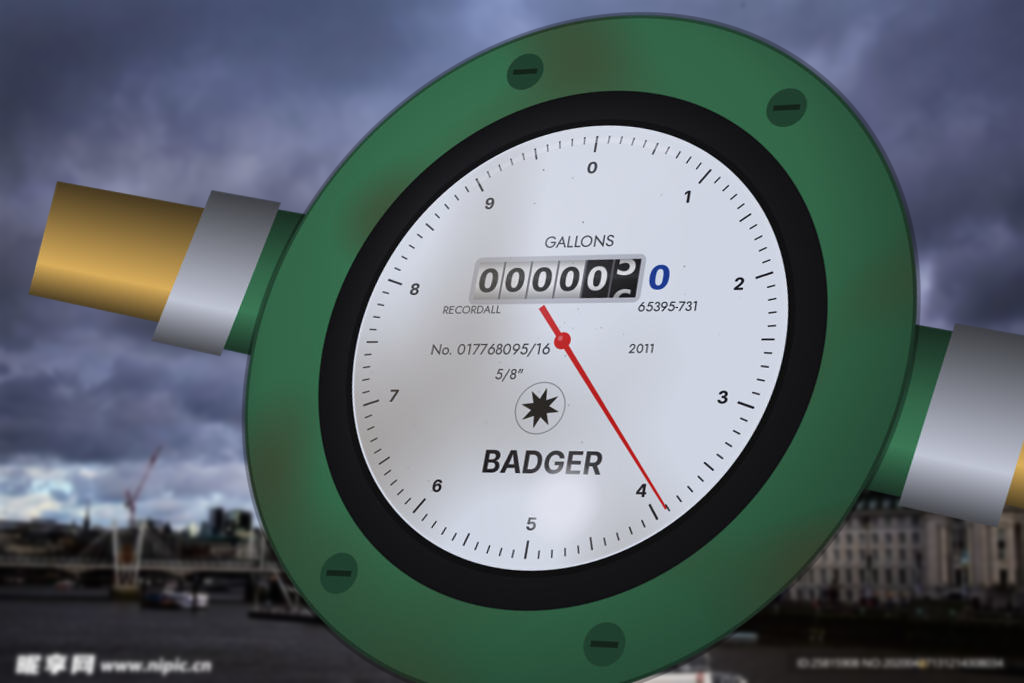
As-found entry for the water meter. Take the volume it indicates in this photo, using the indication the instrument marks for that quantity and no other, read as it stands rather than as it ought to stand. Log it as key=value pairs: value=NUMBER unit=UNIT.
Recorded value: value=53.9 unit=gal
